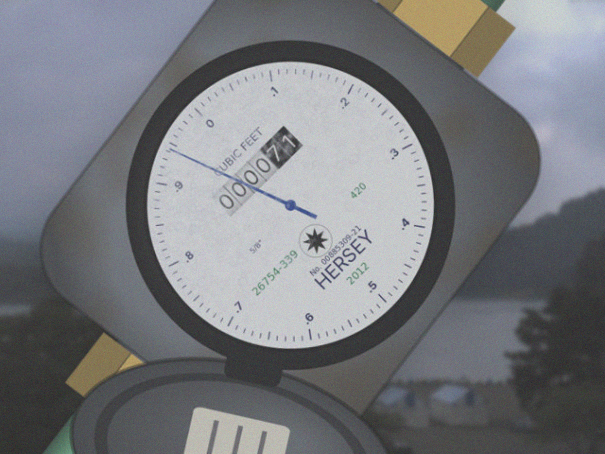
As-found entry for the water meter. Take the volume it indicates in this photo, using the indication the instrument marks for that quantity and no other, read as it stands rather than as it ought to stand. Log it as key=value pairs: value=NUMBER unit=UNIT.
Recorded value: value=70.94 unit=ft³
